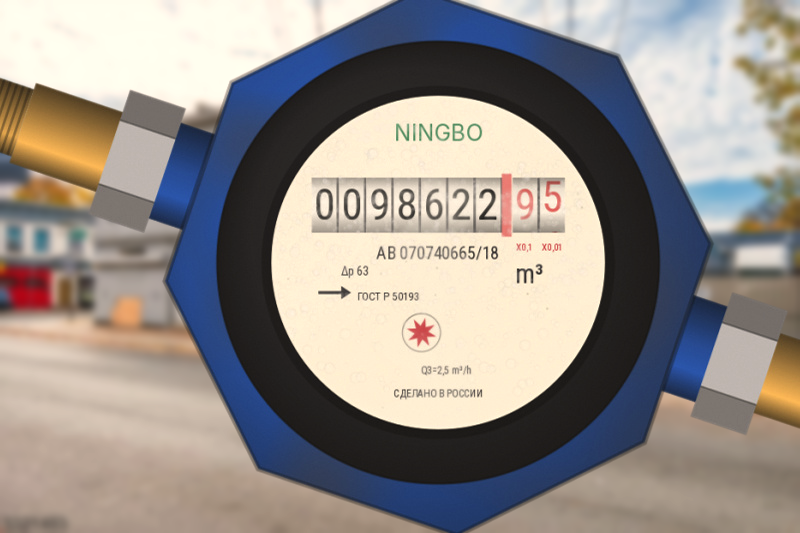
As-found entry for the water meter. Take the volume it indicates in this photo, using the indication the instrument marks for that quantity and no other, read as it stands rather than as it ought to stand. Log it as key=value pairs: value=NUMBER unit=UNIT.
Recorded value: value=98622.95 unit=m³
